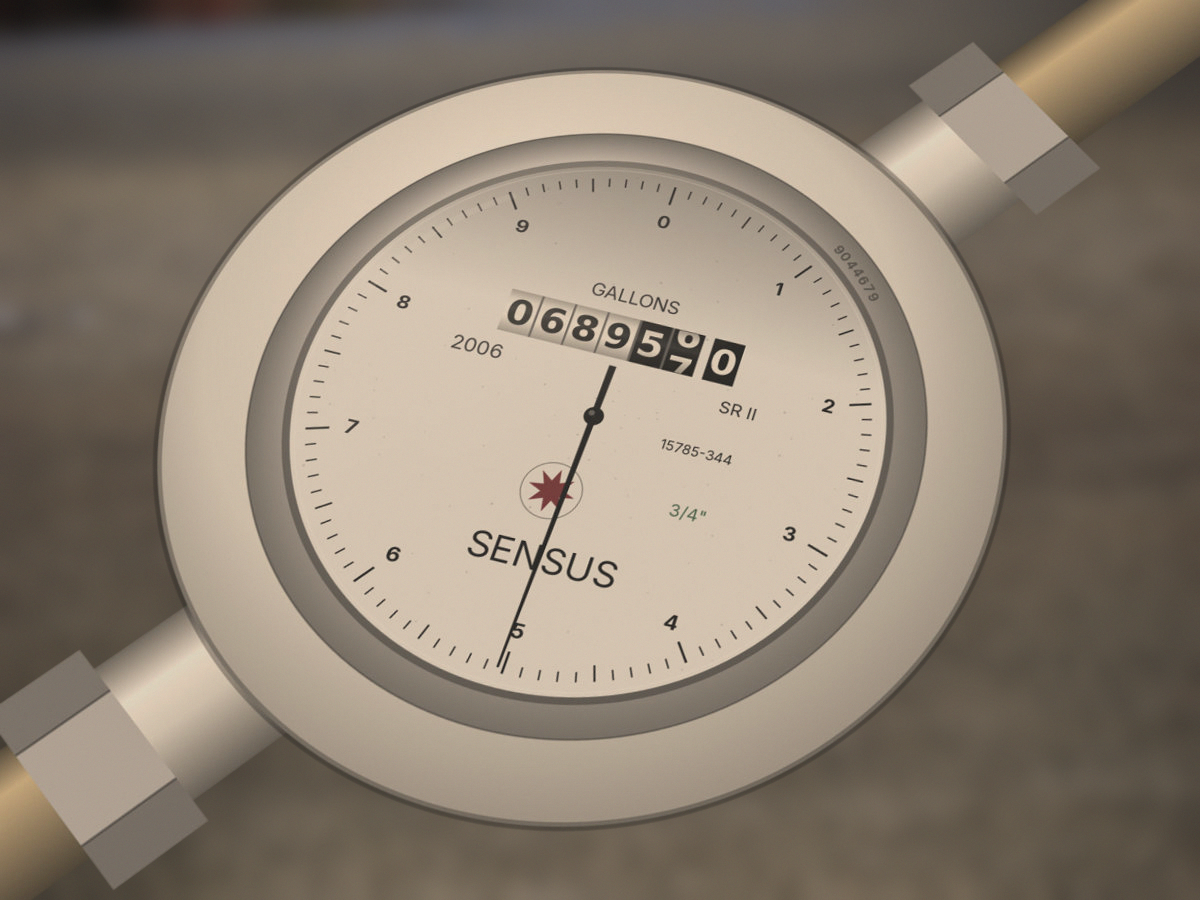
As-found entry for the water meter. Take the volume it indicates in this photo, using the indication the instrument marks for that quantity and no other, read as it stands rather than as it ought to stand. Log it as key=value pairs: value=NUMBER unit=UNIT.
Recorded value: value=689565.0 unit=gal
